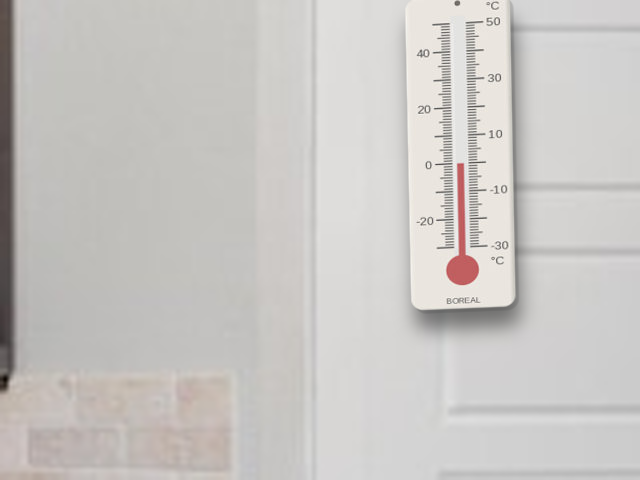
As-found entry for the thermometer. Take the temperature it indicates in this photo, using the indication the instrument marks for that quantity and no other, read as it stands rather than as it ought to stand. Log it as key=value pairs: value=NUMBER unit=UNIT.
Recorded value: value=0 unit=°C
